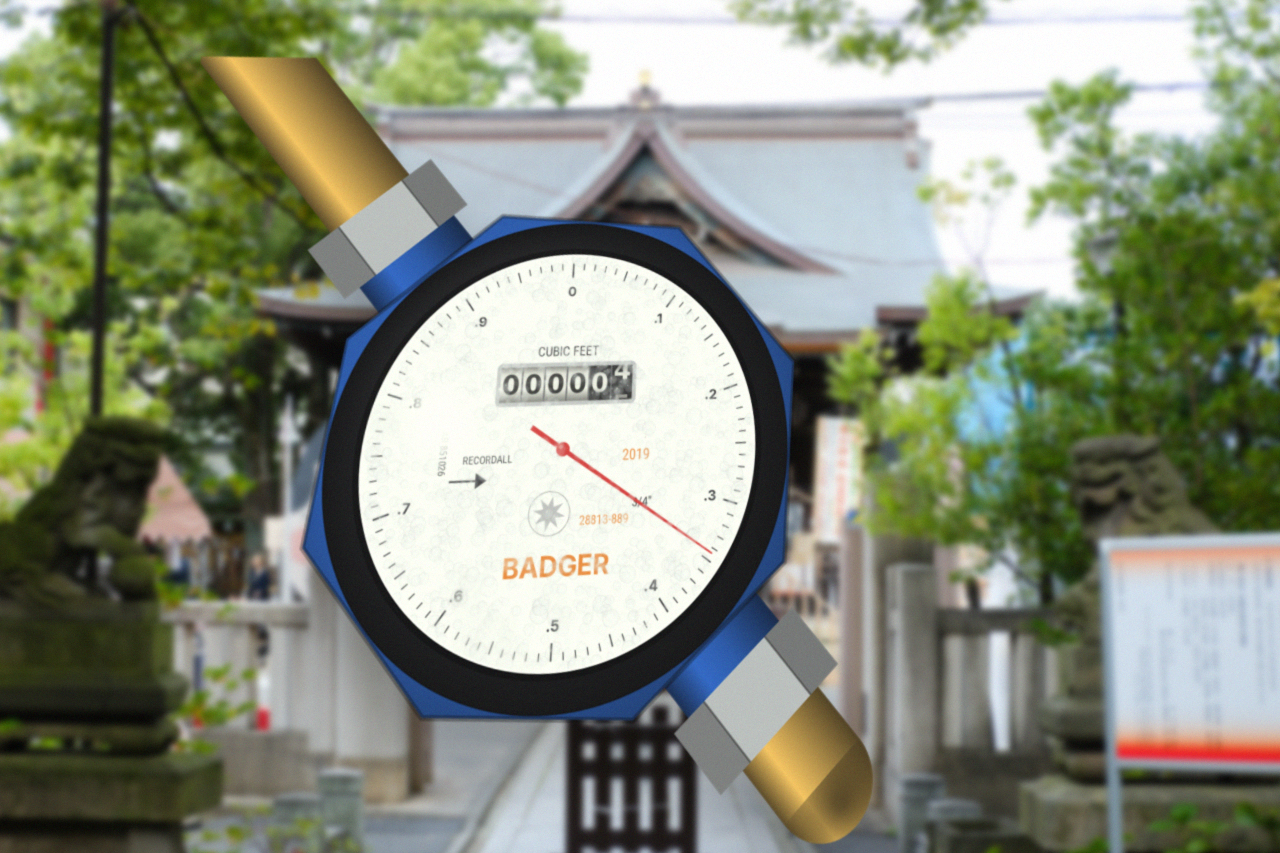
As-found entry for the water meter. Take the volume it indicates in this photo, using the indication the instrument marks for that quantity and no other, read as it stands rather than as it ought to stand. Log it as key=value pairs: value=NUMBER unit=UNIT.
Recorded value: value=4.34 unit=ft³
